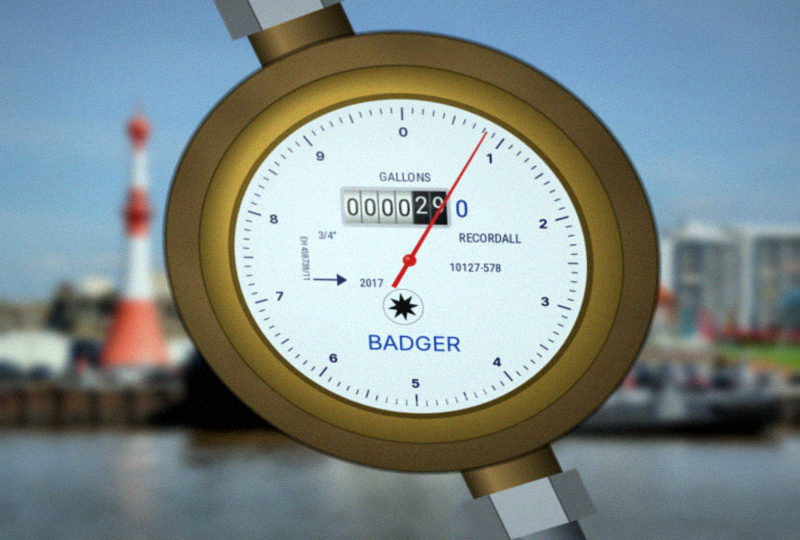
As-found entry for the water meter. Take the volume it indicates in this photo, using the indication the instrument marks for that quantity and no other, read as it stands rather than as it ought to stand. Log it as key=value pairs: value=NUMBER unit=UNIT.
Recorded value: value=290.8 unit=gal
